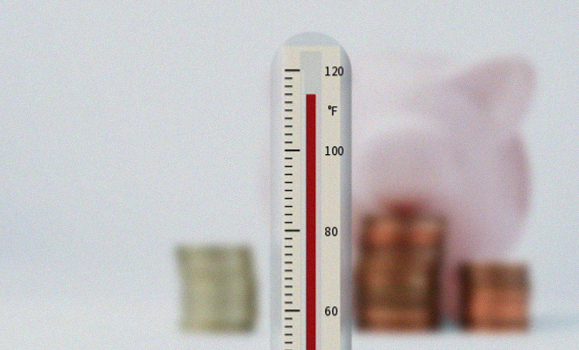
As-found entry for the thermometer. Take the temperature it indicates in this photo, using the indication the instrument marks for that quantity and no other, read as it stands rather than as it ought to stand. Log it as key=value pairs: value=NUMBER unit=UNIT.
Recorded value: value=114 unit=°F
